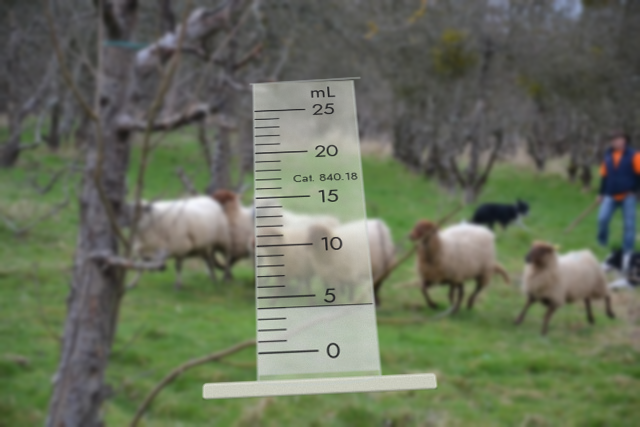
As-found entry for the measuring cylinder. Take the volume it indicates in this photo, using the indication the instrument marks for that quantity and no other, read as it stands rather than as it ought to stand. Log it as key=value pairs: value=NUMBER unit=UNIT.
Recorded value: value=4 unit=mL
